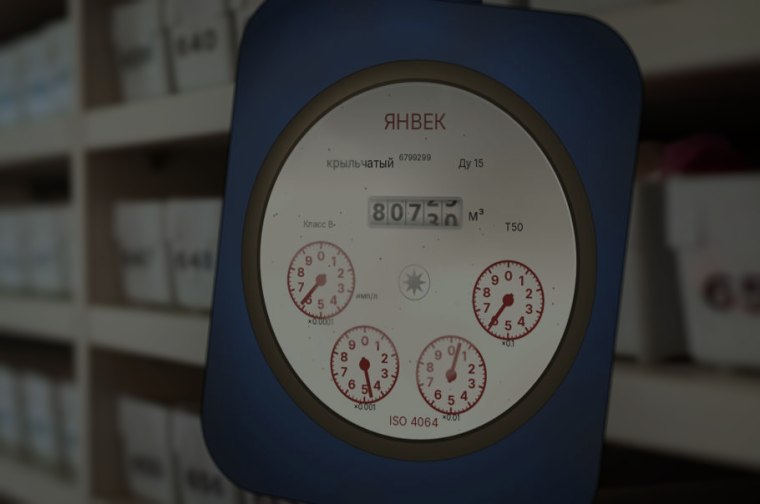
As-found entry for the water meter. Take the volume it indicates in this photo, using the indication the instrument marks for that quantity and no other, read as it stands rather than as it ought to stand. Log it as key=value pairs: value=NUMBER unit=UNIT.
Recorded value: value=80729.6046 unit=m³
